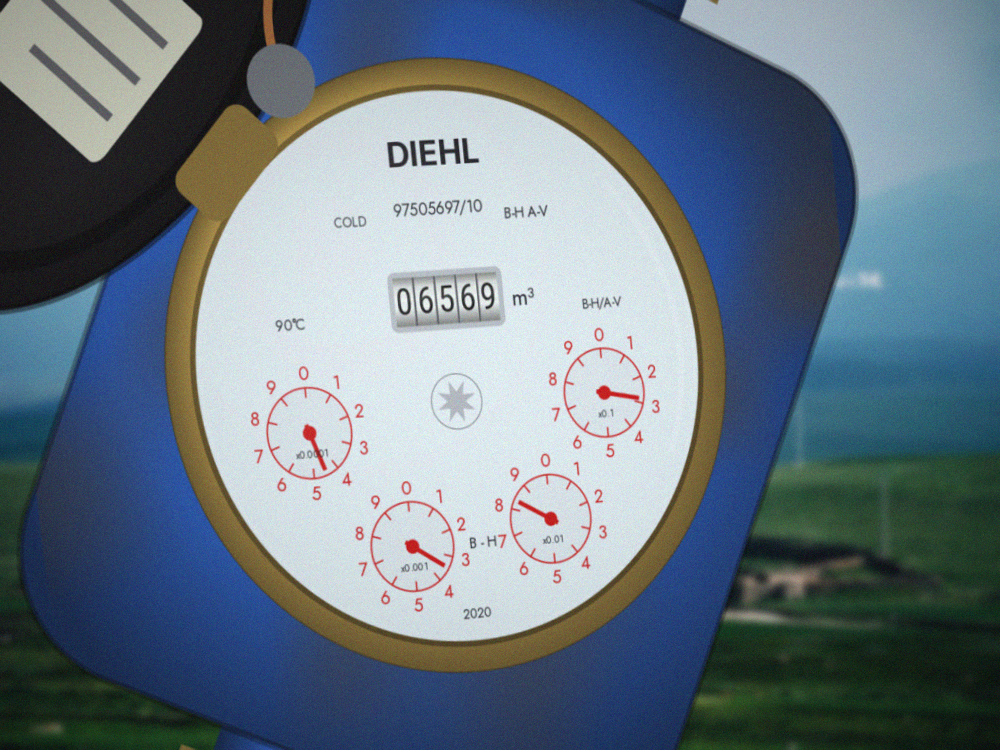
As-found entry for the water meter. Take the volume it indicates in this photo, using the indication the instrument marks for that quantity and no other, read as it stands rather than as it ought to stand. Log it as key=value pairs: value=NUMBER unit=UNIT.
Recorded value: value=6569.2834 unit=m³
